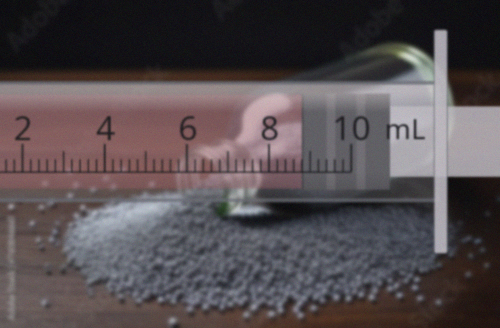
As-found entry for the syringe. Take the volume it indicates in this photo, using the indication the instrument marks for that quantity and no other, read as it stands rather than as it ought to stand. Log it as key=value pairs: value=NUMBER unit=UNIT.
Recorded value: value=8.8 unit=mL
